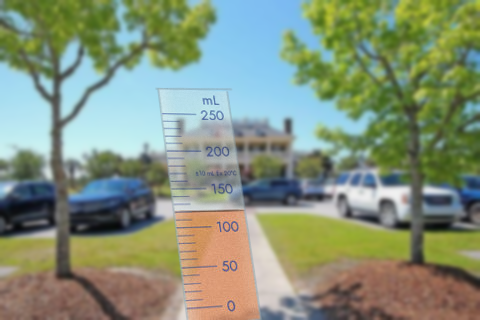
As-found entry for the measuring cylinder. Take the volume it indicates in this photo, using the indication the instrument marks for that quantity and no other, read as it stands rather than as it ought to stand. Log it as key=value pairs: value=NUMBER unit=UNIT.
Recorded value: value=120 unit=mL
